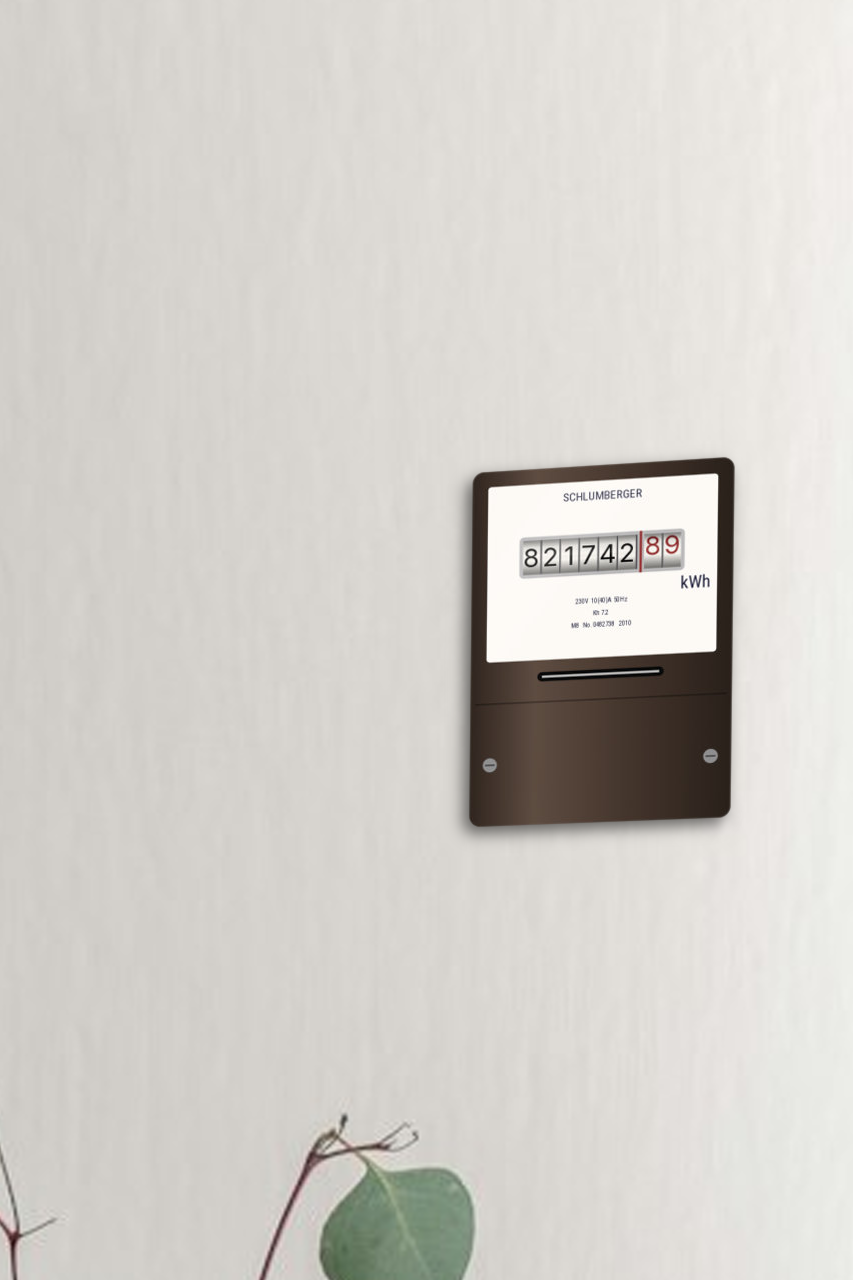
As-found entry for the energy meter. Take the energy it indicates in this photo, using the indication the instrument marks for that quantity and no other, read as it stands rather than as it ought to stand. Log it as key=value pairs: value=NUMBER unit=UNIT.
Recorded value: value=821742.89 unit=kWh
